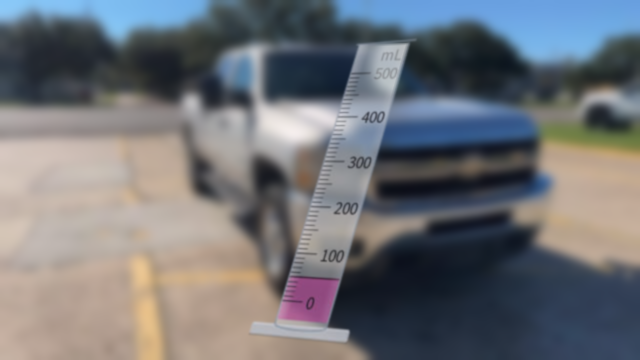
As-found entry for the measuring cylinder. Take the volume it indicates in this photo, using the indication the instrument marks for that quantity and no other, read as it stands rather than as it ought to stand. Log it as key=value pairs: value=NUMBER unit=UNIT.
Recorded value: value=50 unit=mL
